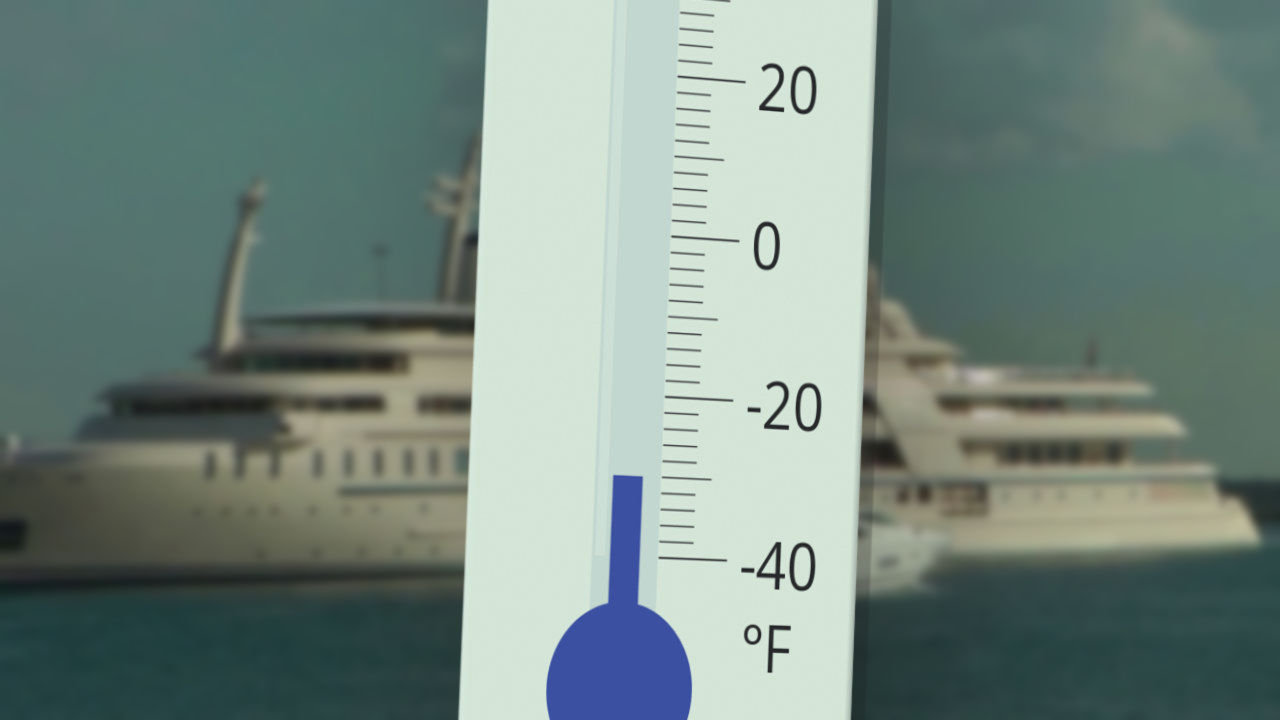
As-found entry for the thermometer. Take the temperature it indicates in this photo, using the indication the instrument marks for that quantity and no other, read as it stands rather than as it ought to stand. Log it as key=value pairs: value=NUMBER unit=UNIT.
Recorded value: value=-30 unit=°F
